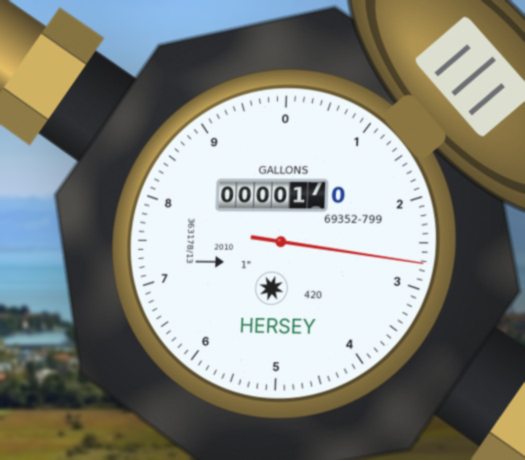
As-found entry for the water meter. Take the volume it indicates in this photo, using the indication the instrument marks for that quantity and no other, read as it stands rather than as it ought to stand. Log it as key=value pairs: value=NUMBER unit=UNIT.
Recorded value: value=172.7 unit=gal
